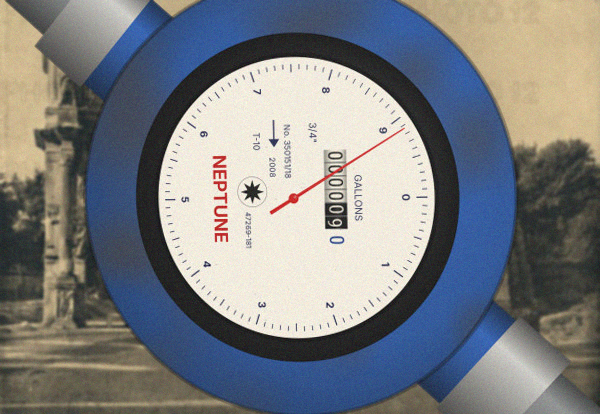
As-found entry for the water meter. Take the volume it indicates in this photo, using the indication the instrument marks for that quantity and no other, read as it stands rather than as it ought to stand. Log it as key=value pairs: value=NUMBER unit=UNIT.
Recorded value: value=89.1 unit=gal
